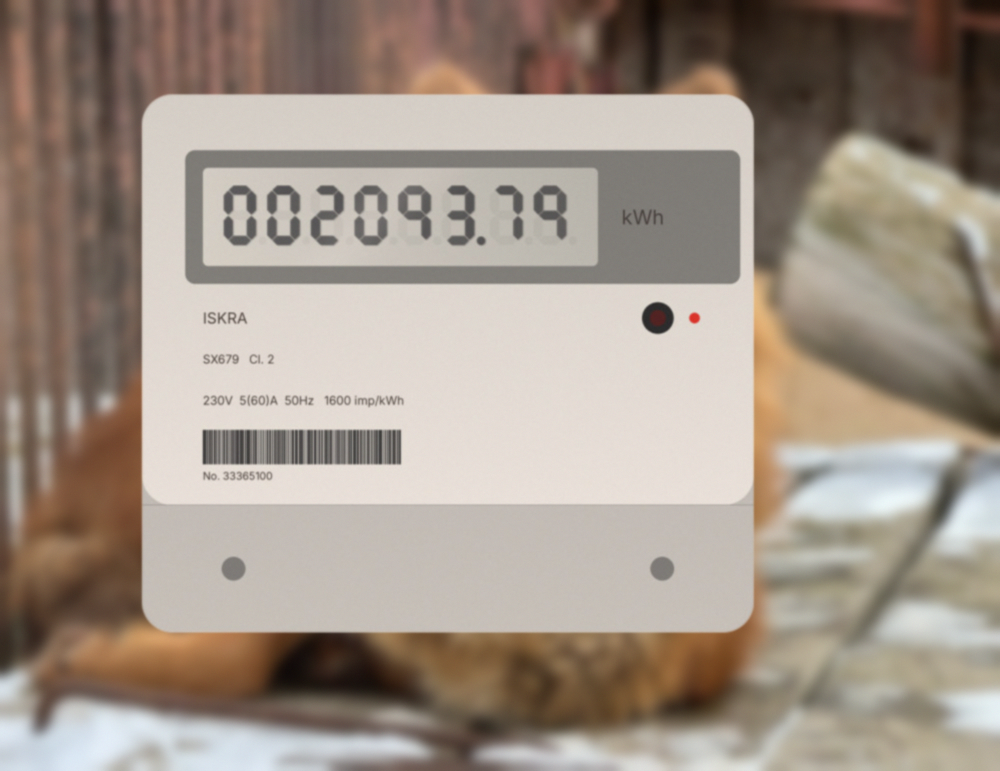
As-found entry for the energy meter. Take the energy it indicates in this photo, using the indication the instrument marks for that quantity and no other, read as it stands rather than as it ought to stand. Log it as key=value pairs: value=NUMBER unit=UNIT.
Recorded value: value=2093.79 unit=kWh
